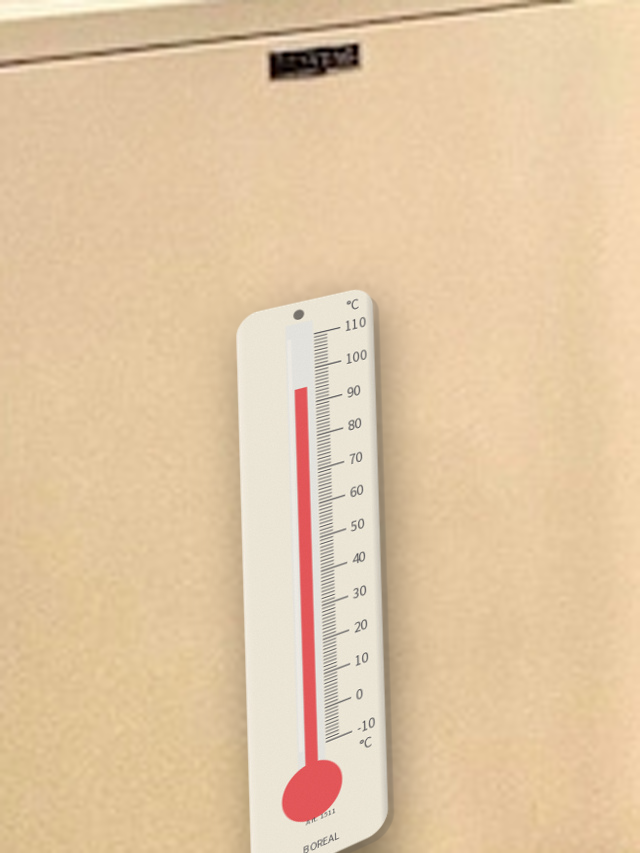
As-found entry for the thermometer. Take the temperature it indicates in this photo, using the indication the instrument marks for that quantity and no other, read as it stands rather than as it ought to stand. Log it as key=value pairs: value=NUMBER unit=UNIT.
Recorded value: value=95 unit=°C
